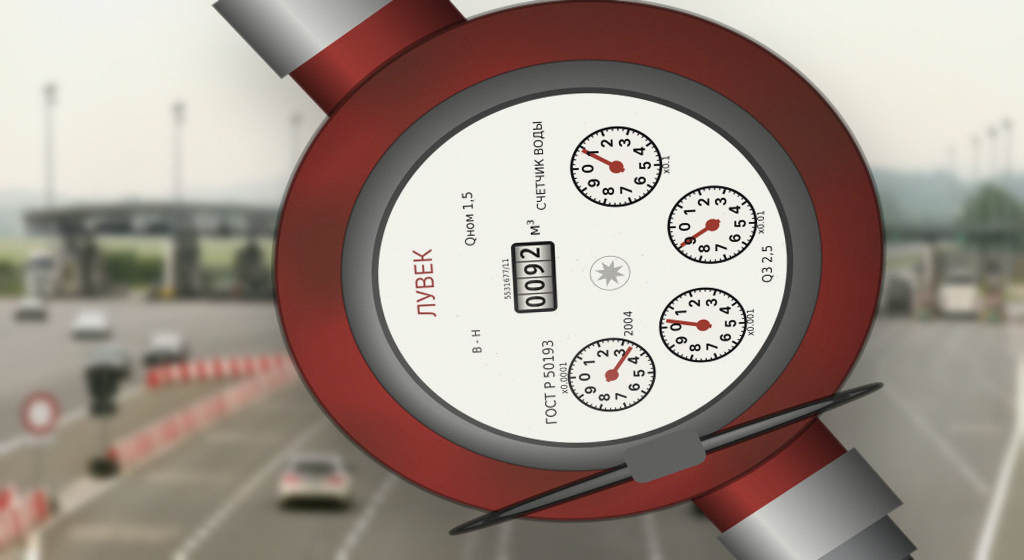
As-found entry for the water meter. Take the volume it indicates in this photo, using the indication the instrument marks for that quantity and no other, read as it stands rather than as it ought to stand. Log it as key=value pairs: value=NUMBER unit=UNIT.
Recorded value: value=92.0903 unit=m³
